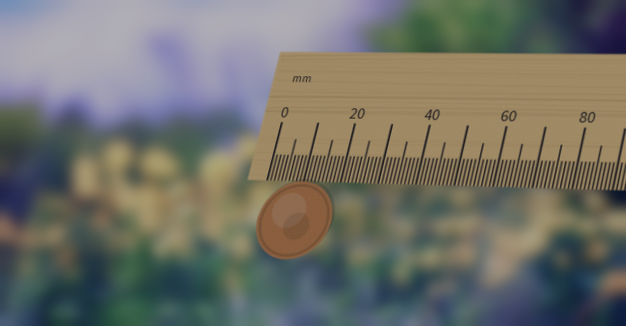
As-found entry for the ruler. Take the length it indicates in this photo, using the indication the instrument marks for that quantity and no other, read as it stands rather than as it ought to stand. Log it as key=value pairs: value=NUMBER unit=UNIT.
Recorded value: value=20 unit=mm
